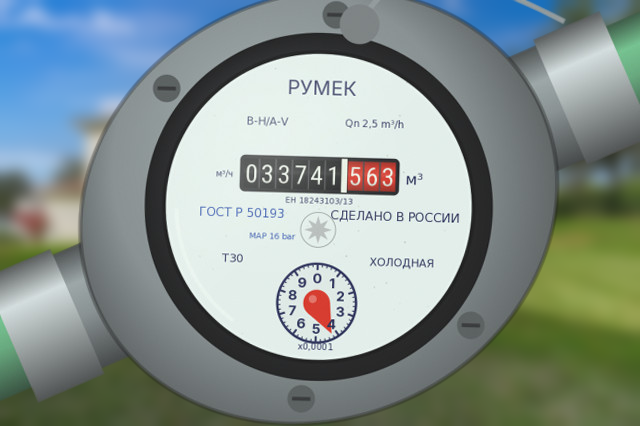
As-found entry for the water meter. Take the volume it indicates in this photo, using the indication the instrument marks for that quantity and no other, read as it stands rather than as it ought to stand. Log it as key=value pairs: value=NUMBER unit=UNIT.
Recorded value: value=33741.5634 unit=m³
